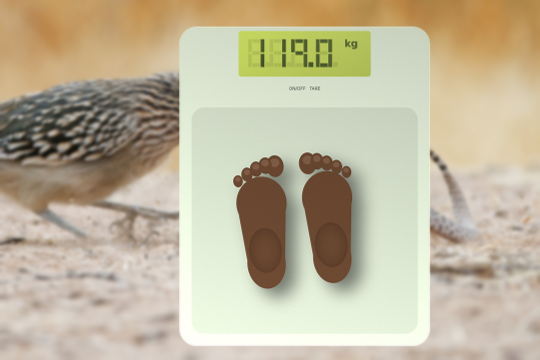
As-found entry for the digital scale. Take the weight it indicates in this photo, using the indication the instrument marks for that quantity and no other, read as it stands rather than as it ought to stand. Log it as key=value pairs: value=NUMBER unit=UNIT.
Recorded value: value=119.0 unit=kg
